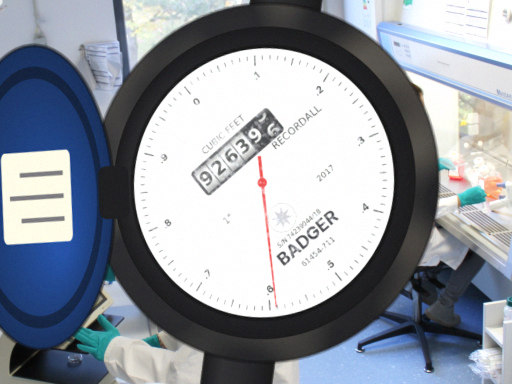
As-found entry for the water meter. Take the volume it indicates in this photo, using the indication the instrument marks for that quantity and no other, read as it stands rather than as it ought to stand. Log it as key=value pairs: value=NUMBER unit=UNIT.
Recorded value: value=926395.59 unit=ft³
